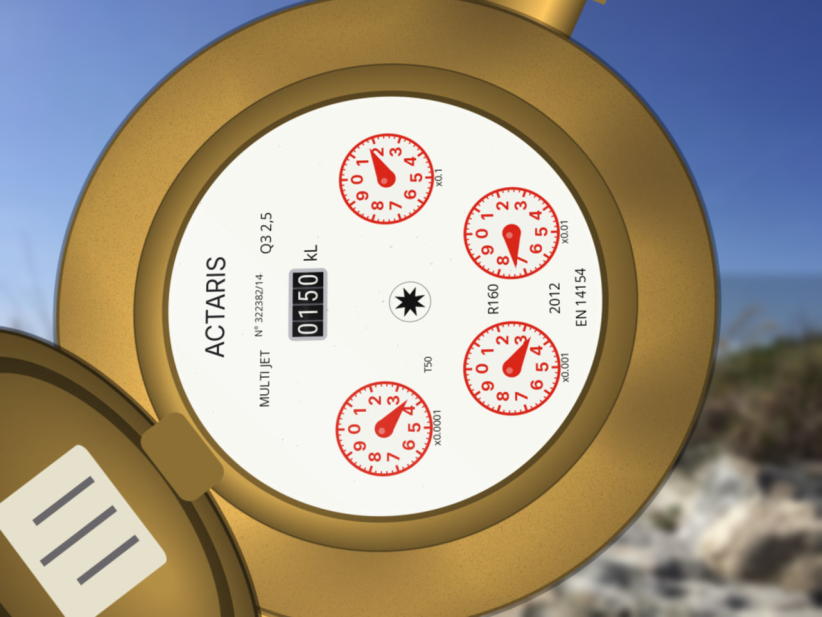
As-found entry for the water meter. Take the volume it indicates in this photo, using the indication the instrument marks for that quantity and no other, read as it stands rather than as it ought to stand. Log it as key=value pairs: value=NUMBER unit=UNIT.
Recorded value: value=150.1733 unit=kL
